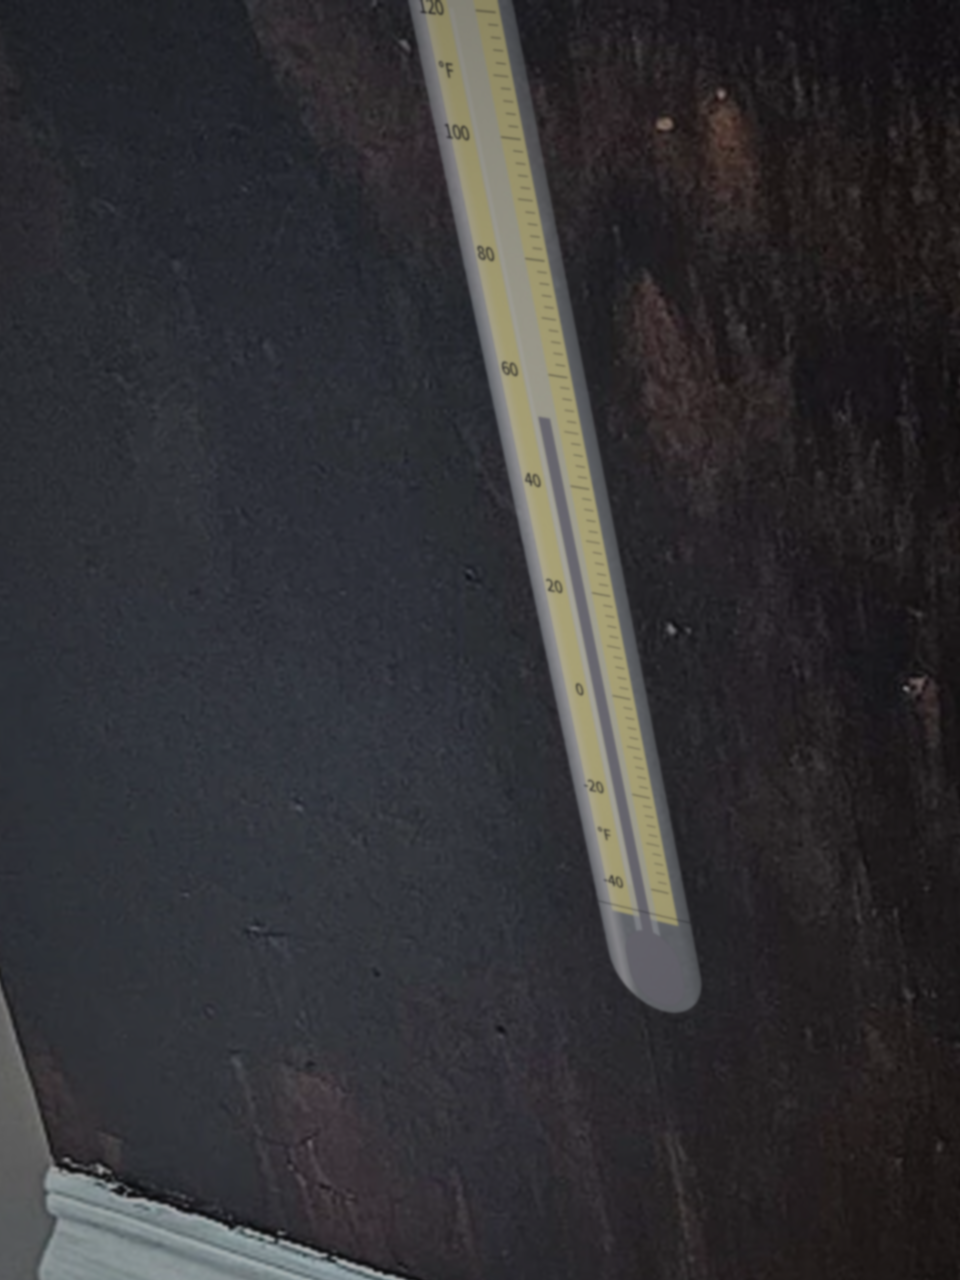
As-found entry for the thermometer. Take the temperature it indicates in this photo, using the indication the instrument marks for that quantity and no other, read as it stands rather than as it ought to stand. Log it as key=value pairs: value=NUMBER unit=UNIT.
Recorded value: value=52 unit=°F
